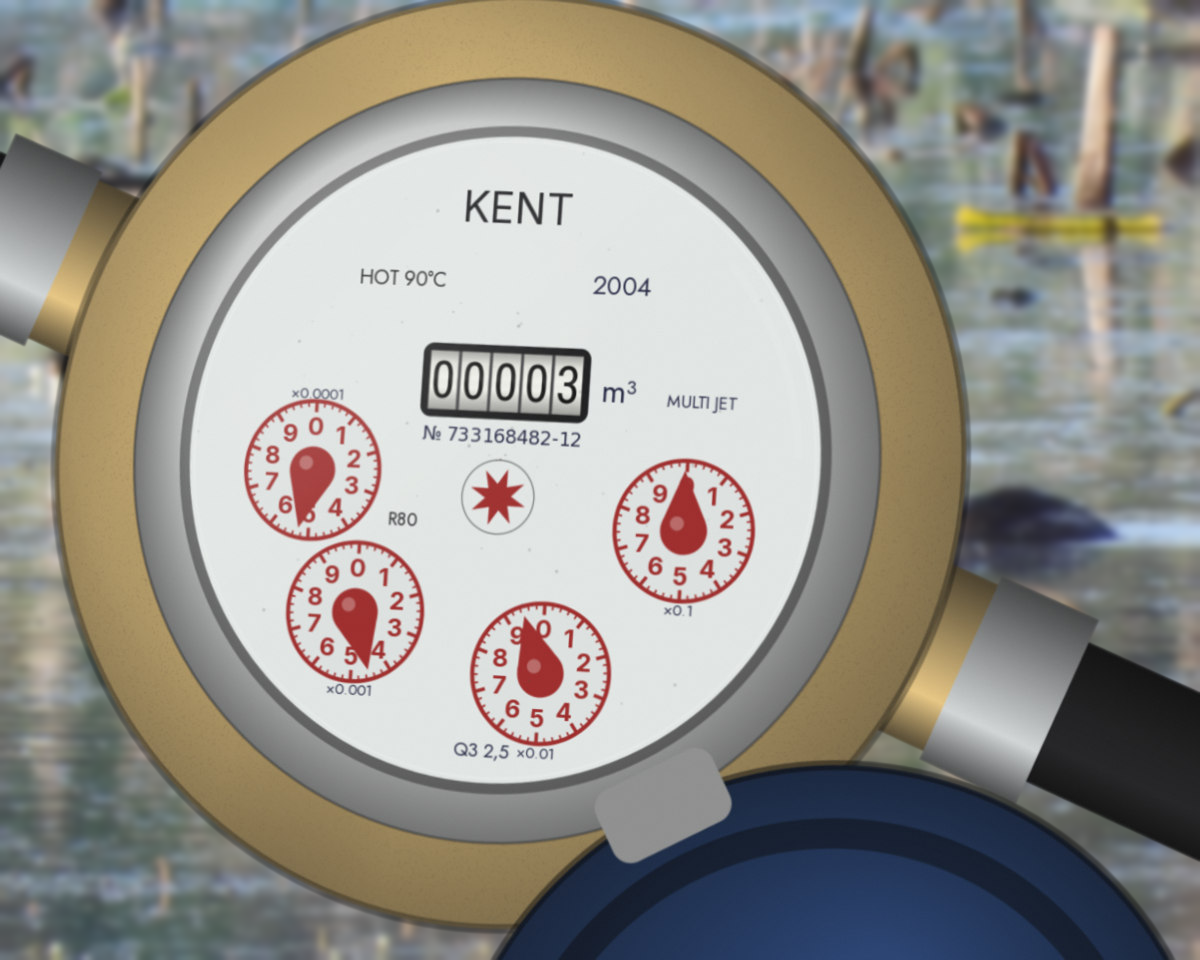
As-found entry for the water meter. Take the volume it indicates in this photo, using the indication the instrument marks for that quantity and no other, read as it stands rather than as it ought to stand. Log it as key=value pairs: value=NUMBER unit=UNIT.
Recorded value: value=2.9945 unit=m³
